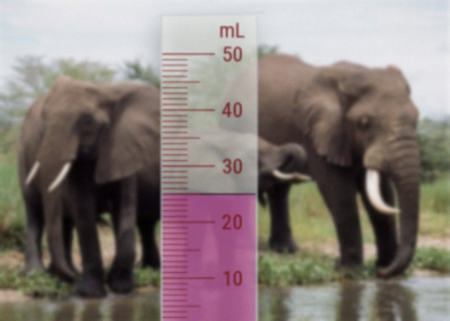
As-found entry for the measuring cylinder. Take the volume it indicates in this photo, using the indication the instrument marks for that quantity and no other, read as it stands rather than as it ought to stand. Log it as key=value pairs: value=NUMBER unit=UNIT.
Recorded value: value=25 unit=mL
